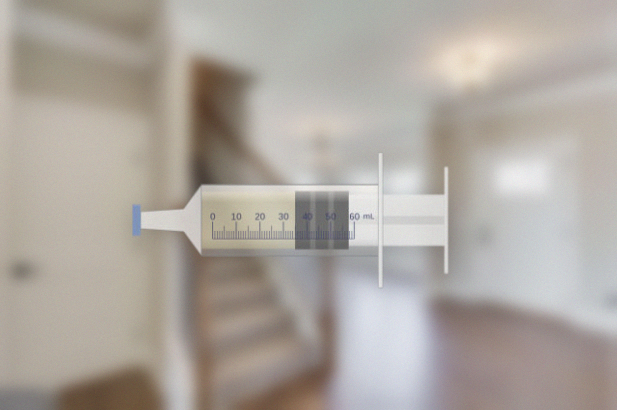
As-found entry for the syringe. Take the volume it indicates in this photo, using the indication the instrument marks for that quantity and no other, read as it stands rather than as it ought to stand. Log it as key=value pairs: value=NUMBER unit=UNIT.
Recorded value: value=35 unit=mL
